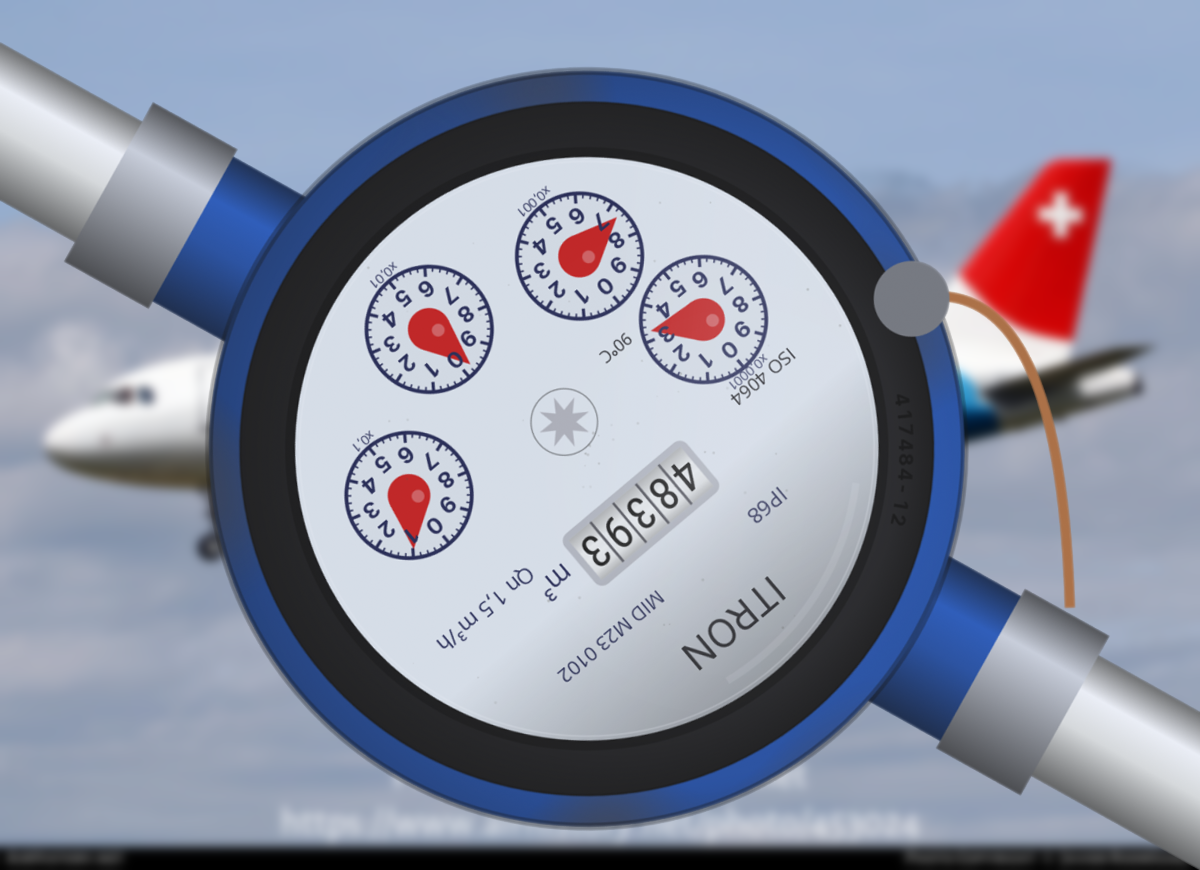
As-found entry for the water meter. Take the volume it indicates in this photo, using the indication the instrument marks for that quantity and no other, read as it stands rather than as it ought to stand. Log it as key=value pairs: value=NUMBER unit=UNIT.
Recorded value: value=48393.0973 unit=m³
